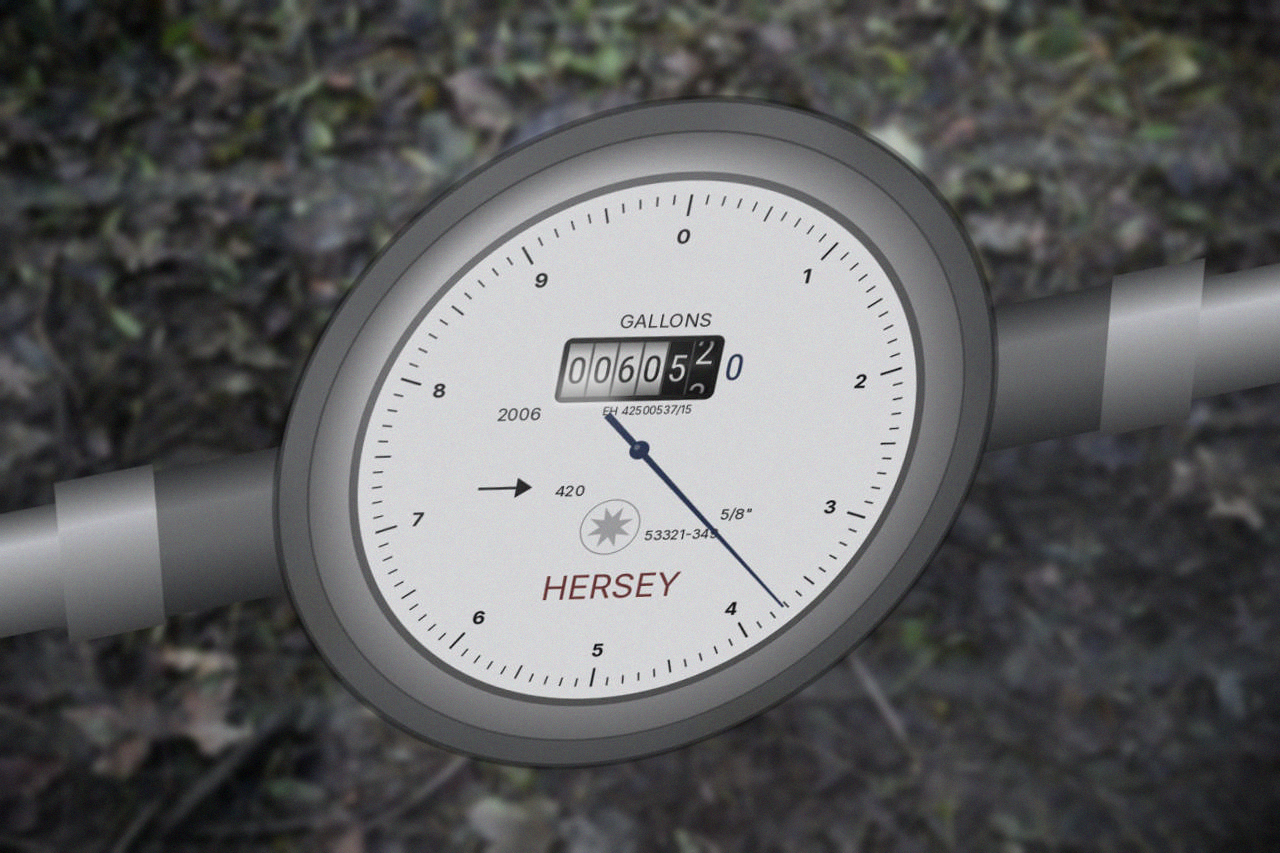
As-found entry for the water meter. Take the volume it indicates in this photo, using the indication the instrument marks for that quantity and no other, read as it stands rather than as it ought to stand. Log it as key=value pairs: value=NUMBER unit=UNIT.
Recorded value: value=60523.7 unit=gal
